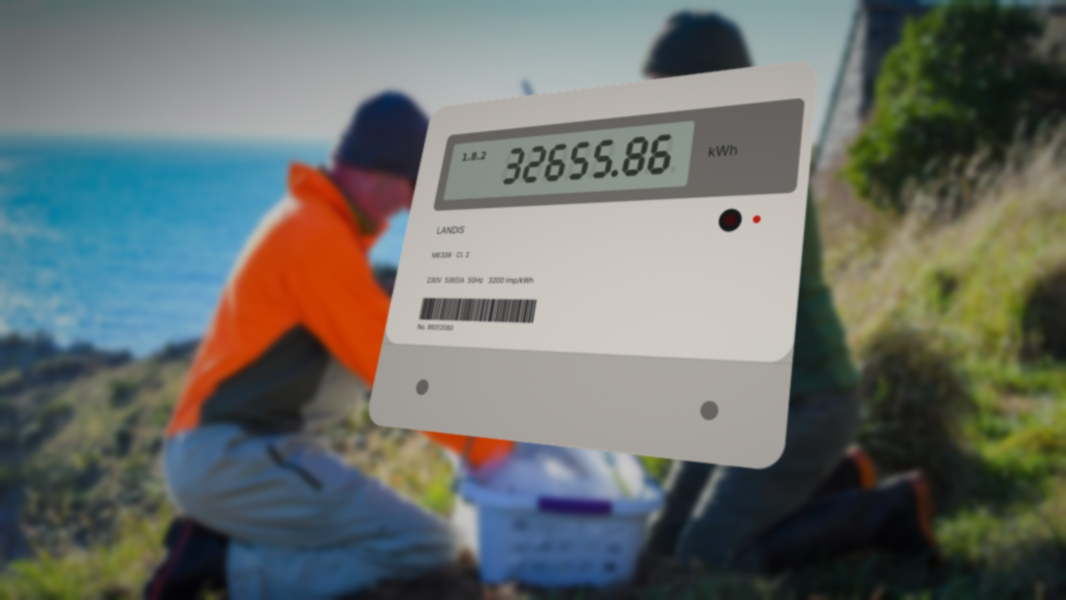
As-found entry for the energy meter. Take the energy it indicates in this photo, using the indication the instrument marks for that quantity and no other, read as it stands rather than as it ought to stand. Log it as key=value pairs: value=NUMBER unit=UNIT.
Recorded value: value=32655.86 unit=kWh
